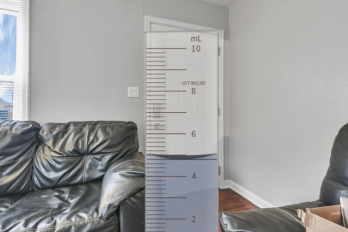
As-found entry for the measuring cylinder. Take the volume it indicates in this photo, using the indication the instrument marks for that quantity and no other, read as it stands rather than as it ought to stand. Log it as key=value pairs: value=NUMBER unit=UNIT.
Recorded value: value=4.8 unit=mL
